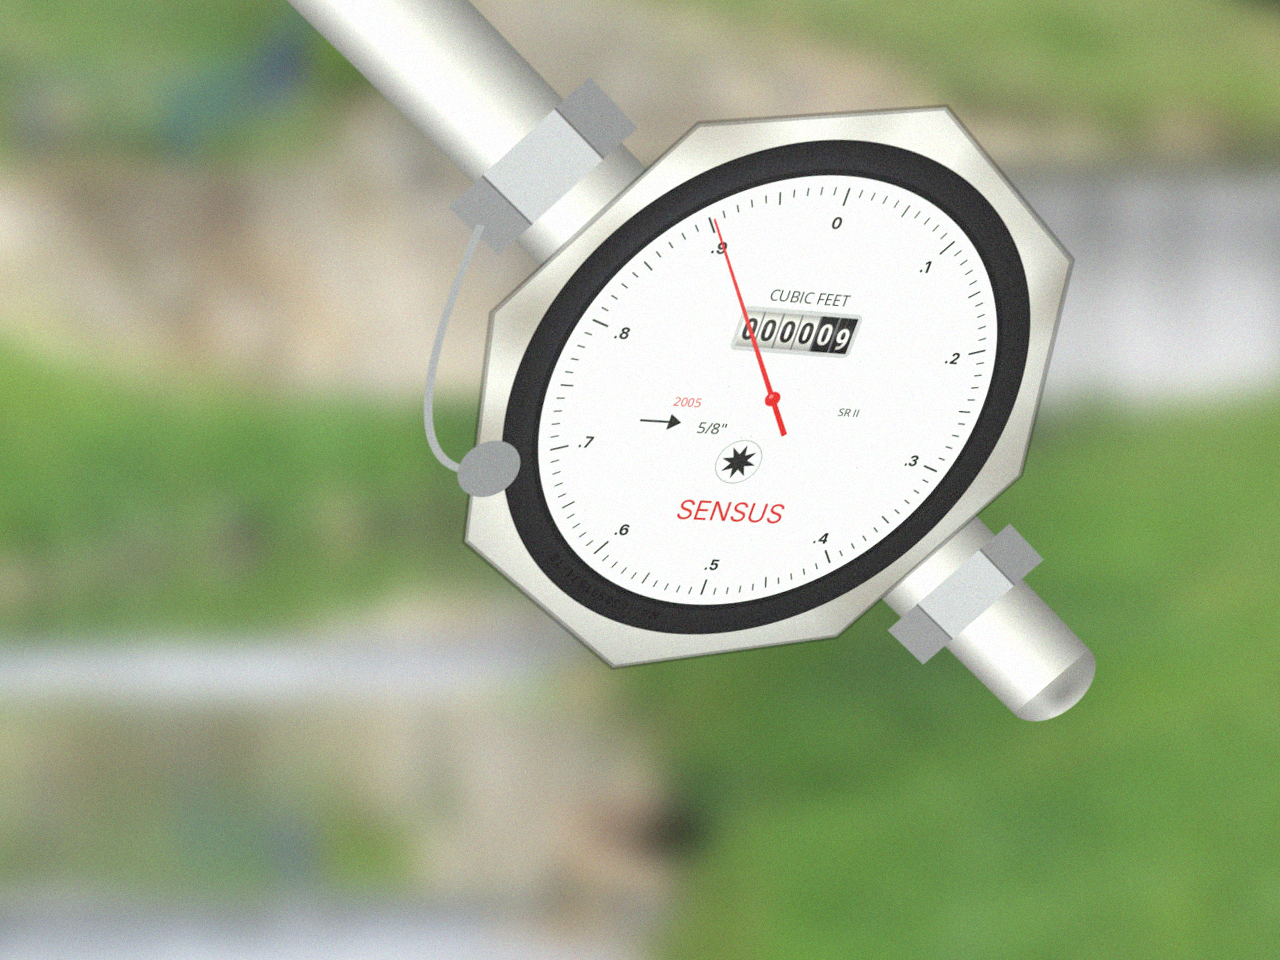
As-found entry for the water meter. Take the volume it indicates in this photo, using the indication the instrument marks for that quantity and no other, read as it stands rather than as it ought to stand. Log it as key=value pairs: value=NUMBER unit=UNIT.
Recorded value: value=8.90 unit=ft³
